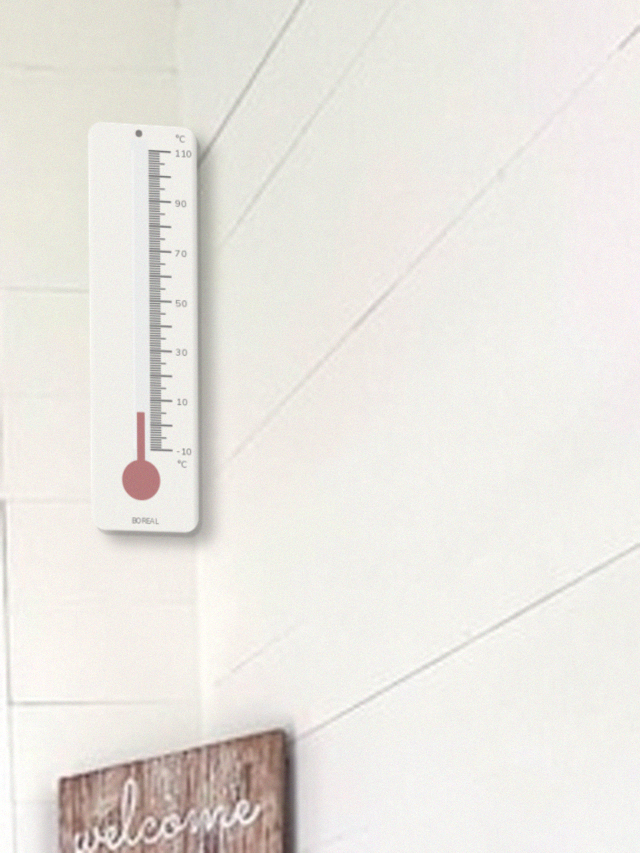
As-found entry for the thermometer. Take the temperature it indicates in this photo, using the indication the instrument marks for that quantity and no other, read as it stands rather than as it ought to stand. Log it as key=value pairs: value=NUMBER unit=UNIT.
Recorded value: value=5 unit=°C
